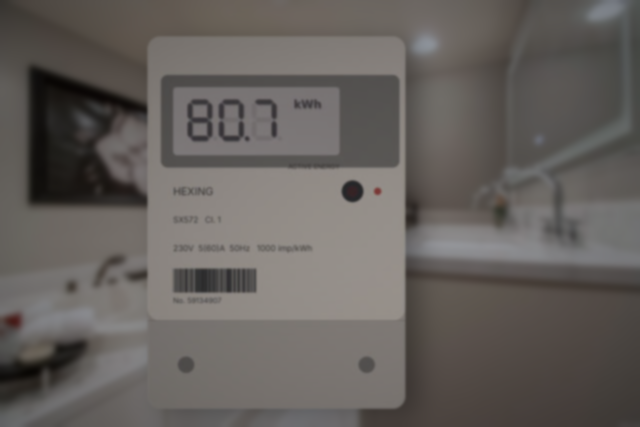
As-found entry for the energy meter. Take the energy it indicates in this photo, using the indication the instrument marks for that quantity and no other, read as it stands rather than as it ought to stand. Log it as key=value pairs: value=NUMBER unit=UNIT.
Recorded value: value=80.7 unit=kWh
